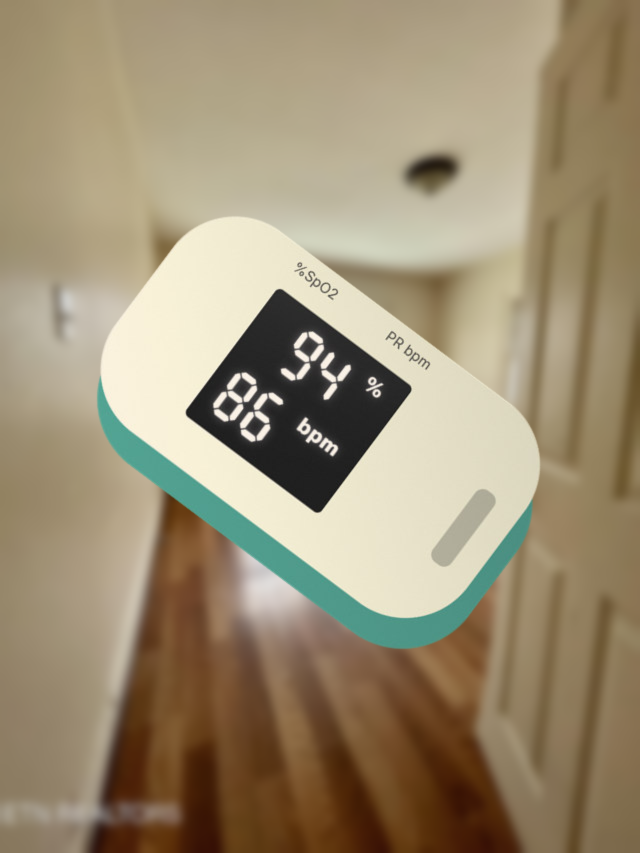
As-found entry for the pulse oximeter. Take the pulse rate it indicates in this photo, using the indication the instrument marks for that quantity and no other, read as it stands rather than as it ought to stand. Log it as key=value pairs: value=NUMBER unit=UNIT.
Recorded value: value=86 unit=bpm
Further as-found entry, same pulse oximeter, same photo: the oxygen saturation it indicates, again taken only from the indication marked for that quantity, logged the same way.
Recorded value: value=94 unit=%
